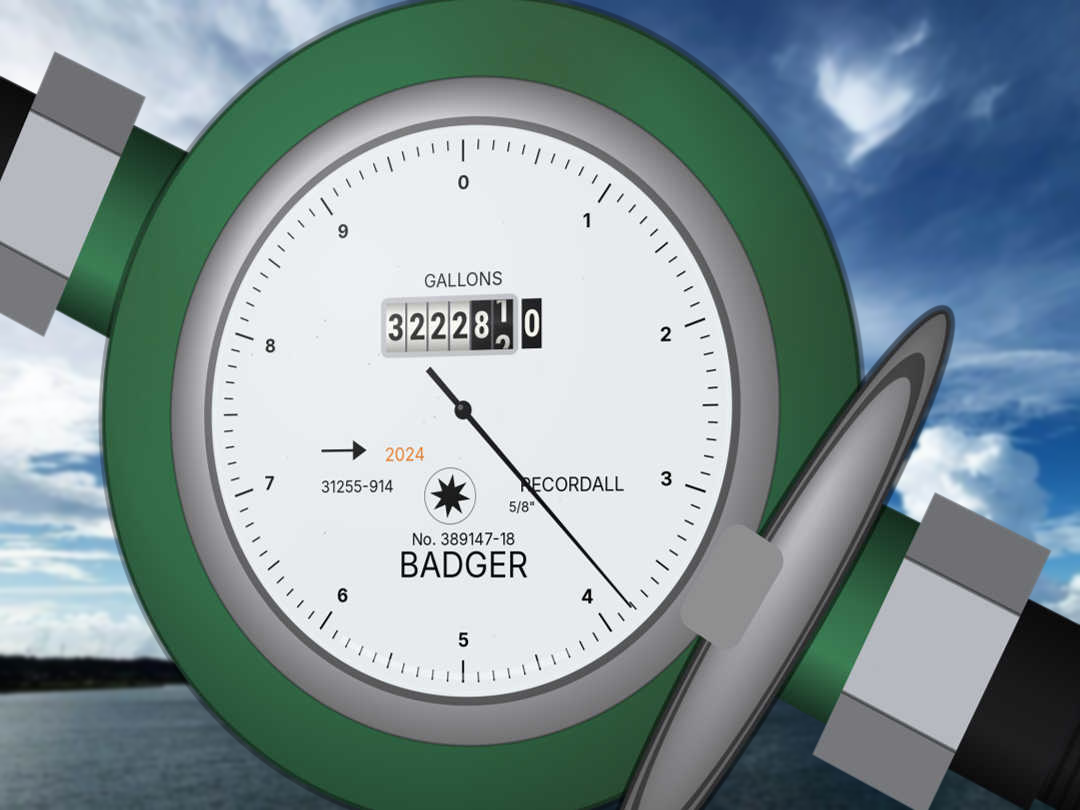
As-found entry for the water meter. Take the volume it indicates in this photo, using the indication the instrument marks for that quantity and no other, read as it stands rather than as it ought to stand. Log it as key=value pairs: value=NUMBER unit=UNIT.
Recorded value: value=3222813.8 unit=gal
